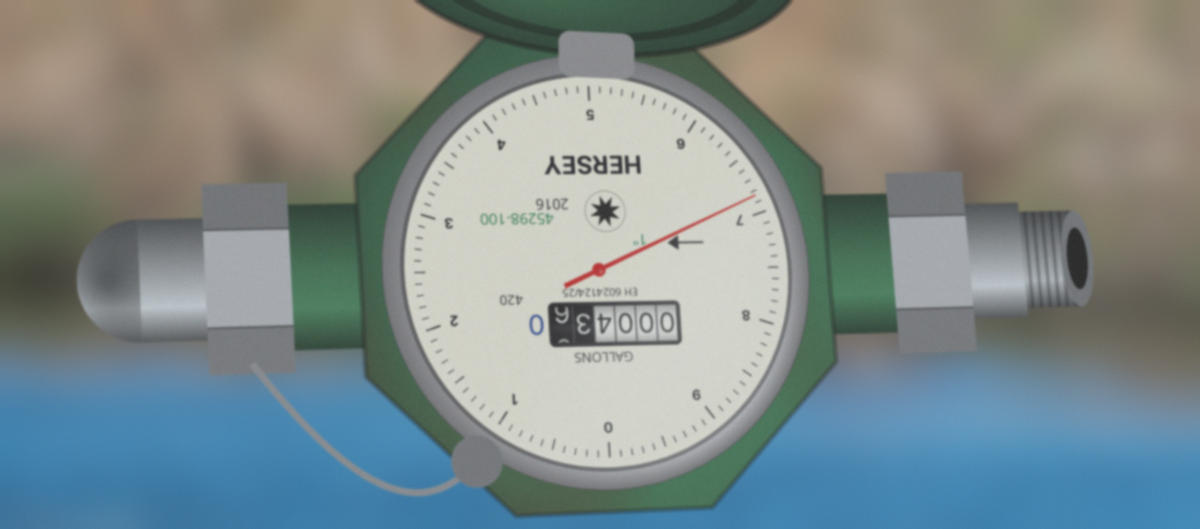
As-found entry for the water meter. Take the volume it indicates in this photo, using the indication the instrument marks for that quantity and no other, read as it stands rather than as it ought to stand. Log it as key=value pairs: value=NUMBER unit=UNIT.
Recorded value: value=4356.8 unit=gal
